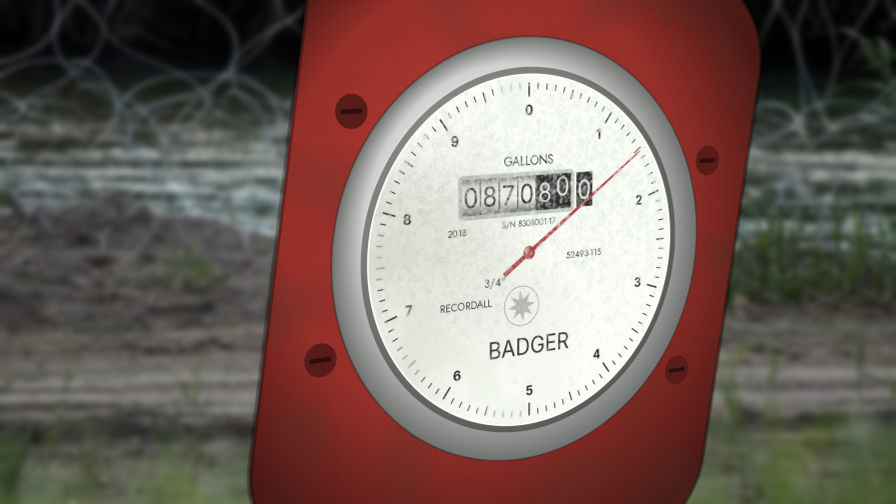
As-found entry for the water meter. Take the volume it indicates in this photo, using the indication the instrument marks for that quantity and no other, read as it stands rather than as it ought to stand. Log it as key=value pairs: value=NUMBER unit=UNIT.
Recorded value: value=870801.5 unit=gal
